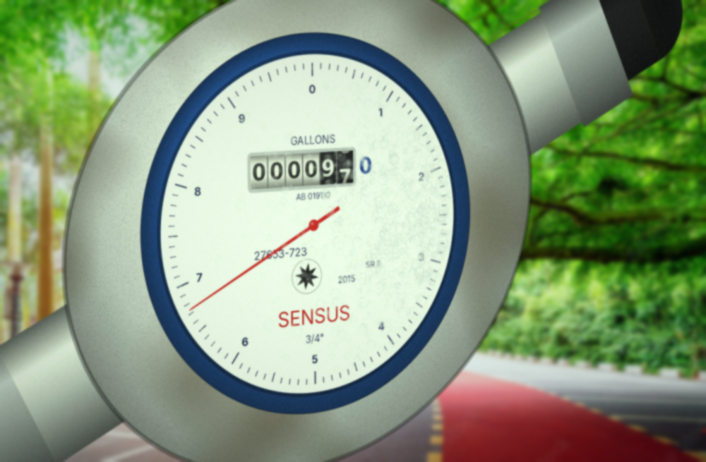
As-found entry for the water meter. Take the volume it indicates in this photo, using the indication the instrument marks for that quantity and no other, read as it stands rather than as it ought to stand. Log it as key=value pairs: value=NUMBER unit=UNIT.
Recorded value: value=966.7 unit=gal
